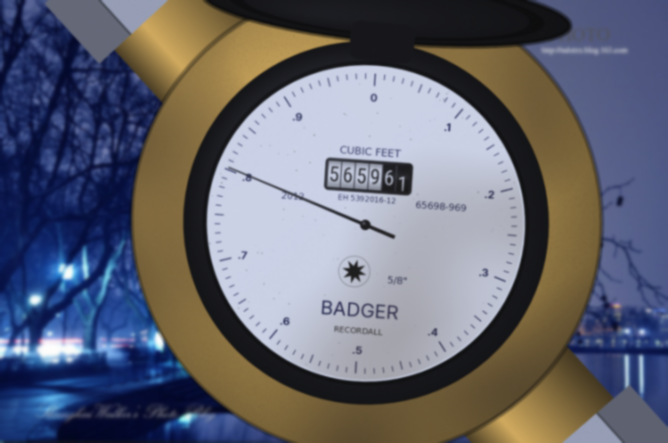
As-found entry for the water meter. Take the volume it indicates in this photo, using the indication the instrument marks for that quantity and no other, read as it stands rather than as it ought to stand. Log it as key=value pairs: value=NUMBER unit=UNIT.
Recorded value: value=565960.80 unit=ft³
